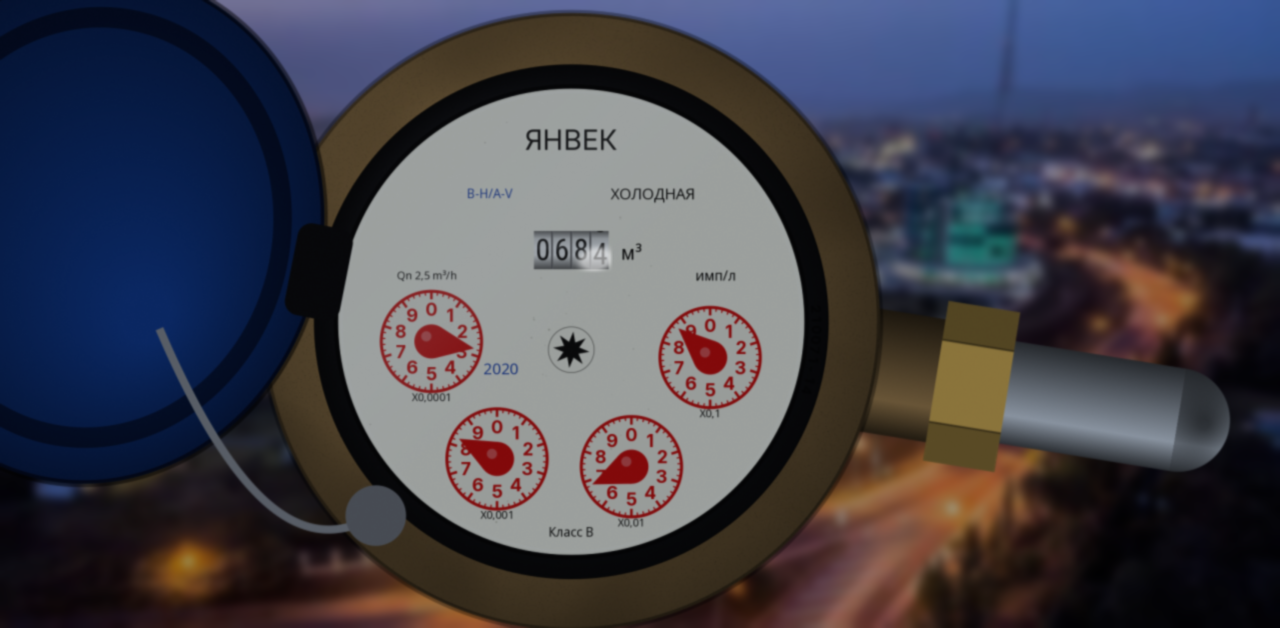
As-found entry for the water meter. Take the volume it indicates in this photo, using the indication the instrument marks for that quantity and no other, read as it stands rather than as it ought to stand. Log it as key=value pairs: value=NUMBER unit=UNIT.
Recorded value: value=683.8682 unit=m³
